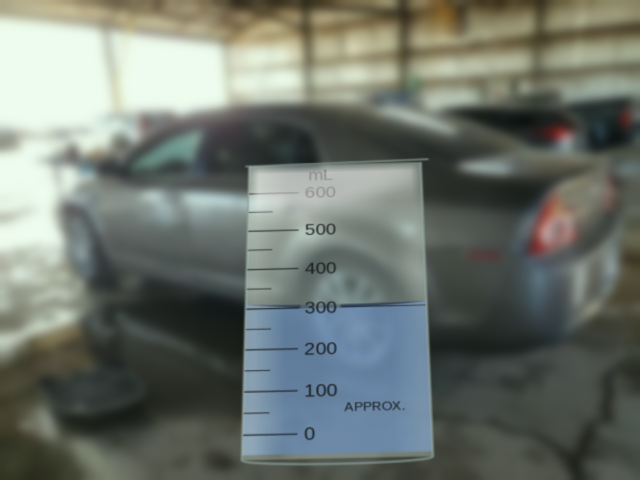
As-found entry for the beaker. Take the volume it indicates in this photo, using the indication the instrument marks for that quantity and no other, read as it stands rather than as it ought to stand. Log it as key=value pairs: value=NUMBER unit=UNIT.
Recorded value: value=300 unit=mL
